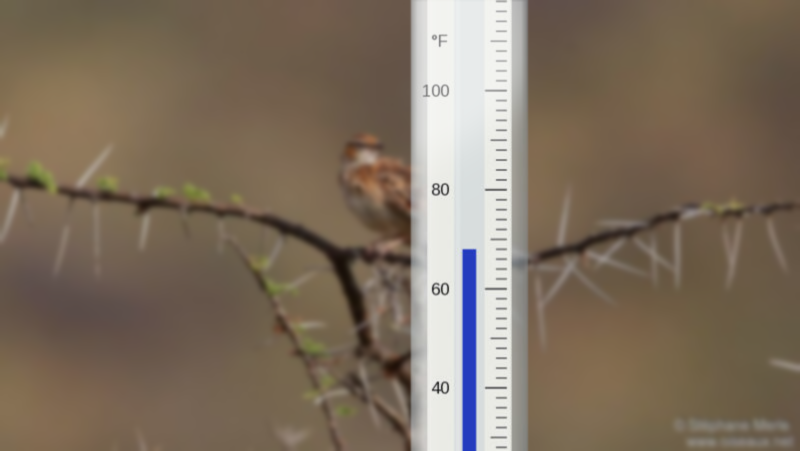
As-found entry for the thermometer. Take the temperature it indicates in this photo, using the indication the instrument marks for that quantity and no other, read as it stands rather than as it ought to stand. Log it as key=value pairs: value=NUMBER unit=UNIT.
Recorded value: value=68 unit=°F
